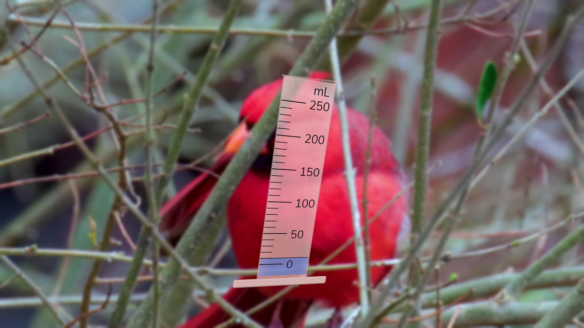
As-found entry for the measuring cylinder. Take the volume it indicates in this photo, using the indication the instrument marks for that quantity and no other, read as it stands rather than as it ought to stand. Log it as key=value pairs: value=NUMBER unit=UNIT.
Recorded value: value=10 unit=mL
